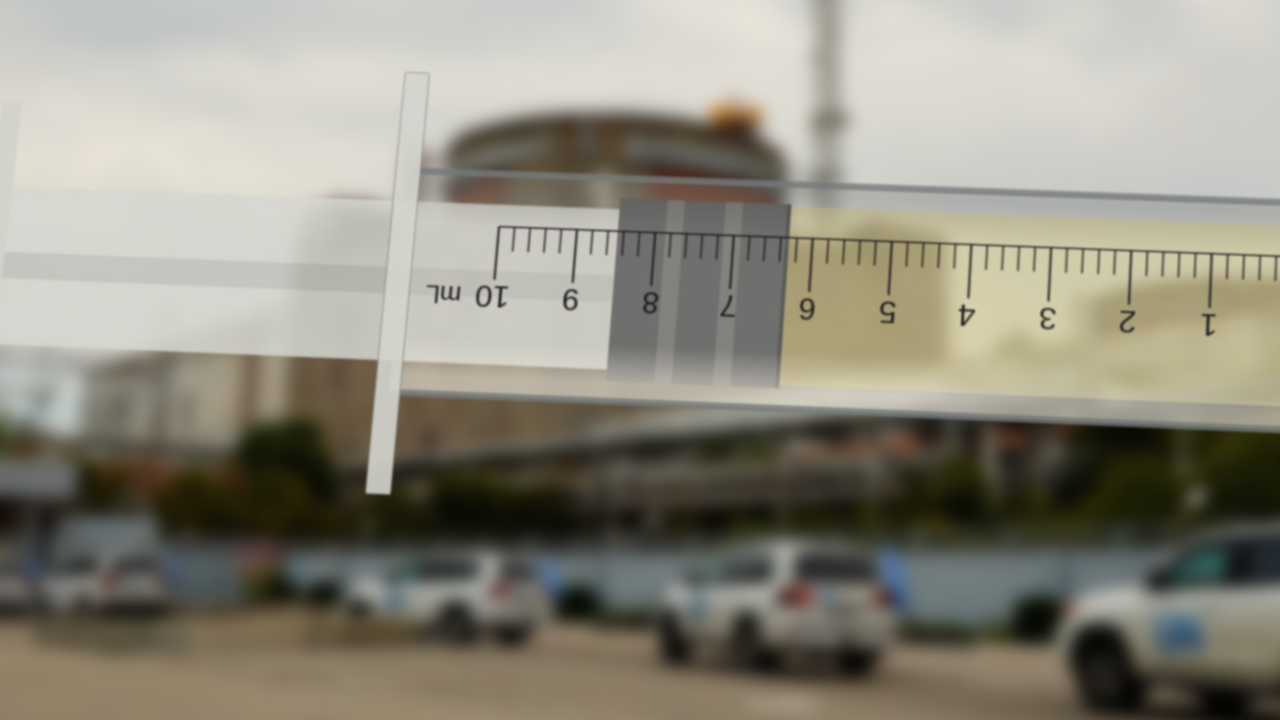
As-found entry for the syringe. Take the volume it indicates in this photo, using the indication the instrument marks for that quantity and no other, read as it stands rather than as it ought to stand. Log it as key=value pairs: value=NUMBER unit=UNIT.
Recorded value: value=6.3 unit=mL
